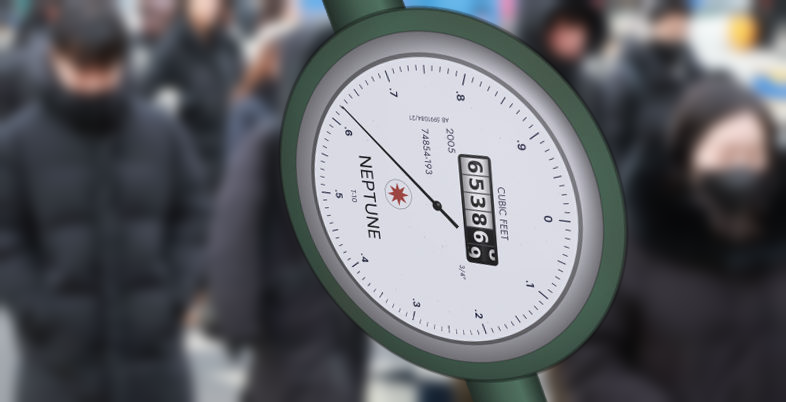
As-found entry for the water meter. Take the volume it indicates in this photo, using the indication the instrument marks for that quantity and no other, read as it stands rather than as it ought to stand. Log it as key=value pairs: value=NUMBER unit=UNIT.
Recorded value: value=653868.62 unit=ft³
